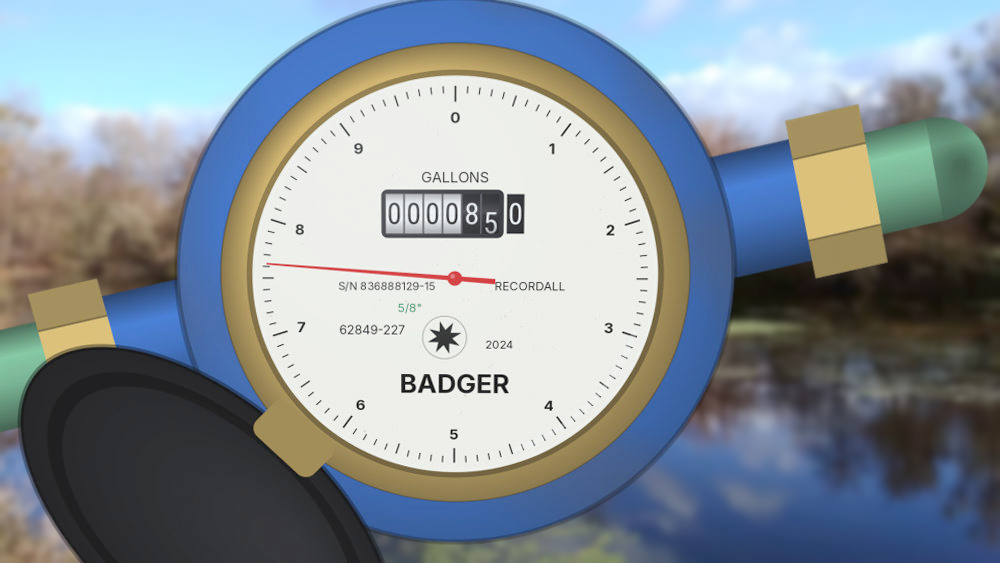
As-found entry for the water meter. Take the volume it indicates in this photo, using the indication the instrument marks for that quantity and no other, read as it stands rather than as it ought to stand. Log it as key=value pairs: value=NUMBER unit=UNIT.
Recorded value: value=847.6 unit=gal
